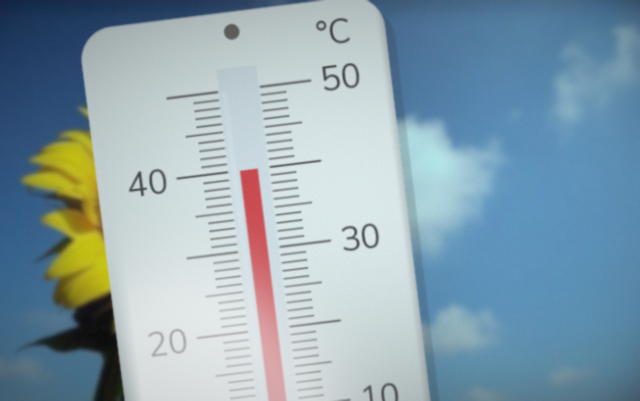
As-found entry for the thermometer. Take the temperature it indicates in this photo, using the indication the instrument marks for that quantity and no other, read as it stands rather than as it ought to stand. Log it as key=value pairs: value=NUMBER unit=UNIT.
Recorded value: value=40 unit=°C
